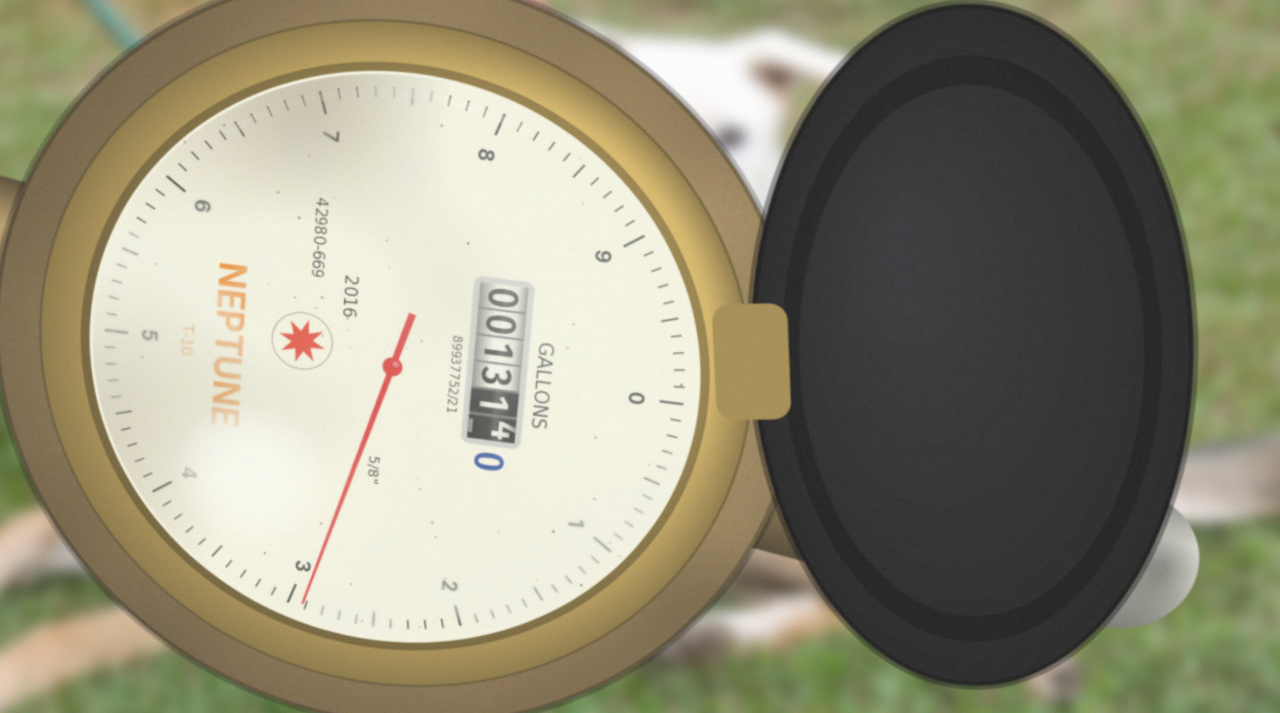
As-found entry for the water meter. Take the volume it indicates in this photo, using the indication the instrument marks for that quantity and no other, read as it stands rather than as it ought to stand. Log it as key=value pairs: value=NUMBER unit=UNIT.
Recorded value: value=13142.9 unit=gal
